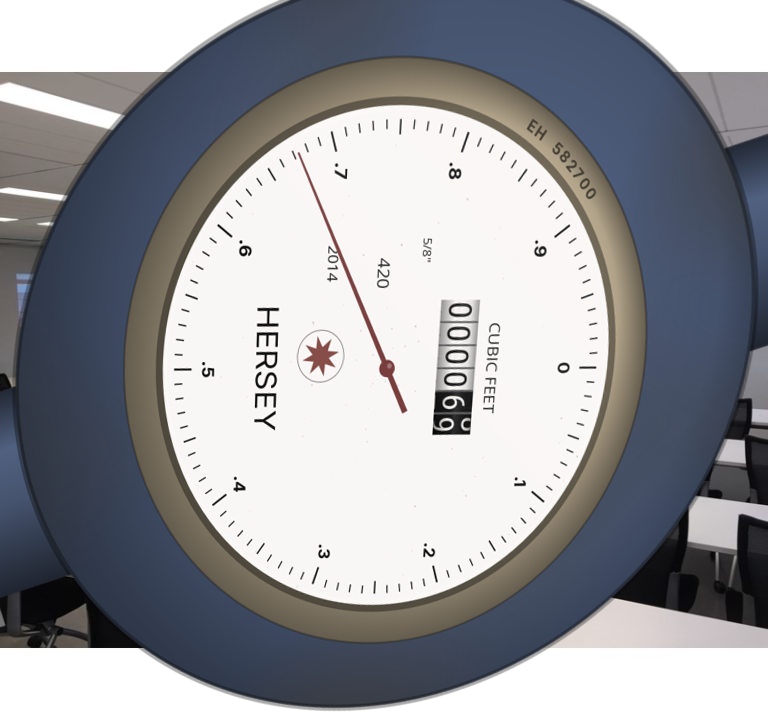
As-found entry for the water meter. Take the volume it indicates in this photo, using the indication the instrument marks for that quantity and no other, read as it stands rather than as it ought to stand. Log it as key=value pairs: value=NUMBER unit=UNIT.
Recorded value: value=68.67 unit=ft³
